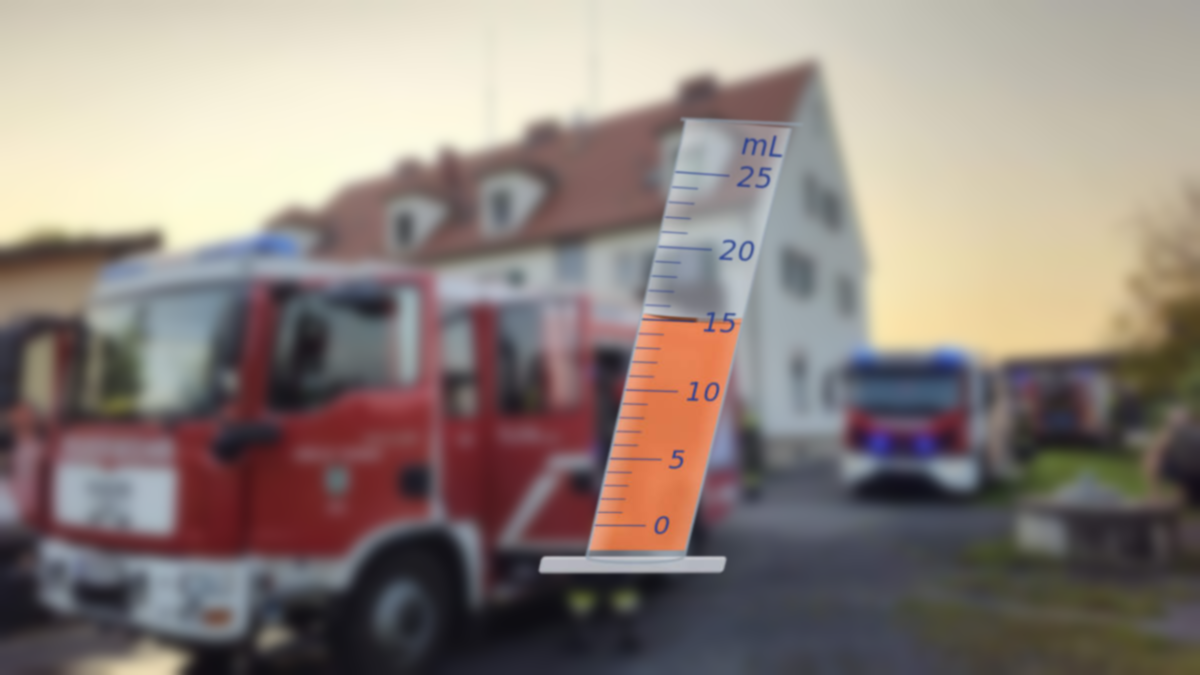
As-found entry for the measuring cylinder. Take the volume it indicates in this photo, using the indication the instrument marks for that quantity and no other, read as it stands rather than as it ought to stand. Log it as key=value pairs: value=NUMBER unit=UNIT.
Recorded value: value=15 unit=mL
